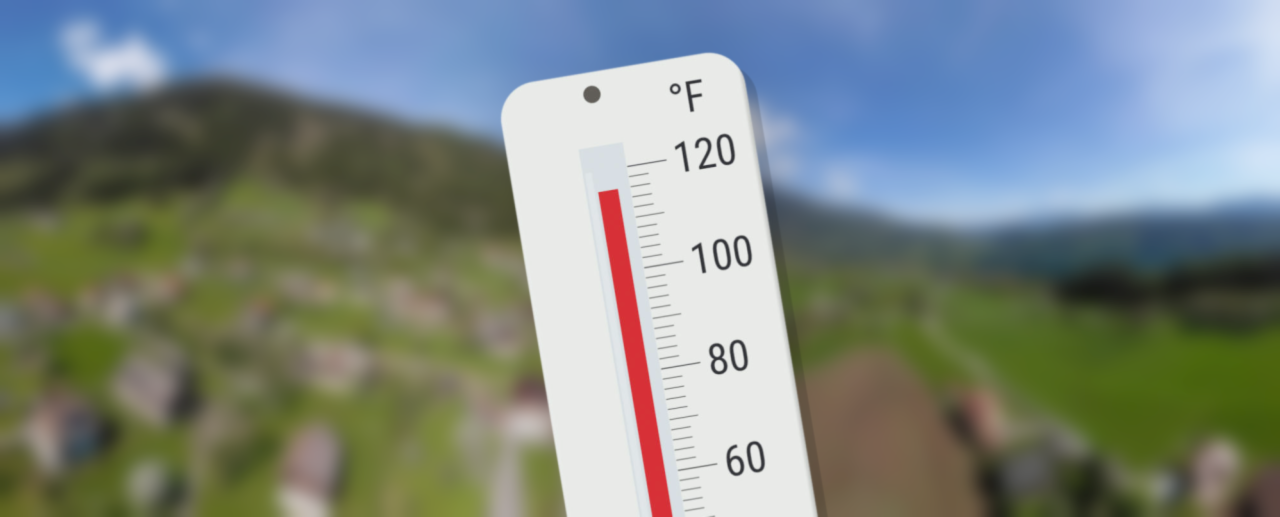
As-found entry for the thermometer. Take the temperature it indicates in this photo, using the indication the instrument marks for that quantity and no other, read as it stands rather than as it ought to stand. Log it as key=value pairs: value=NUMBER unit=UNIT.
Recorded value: value=116 unit=°F
